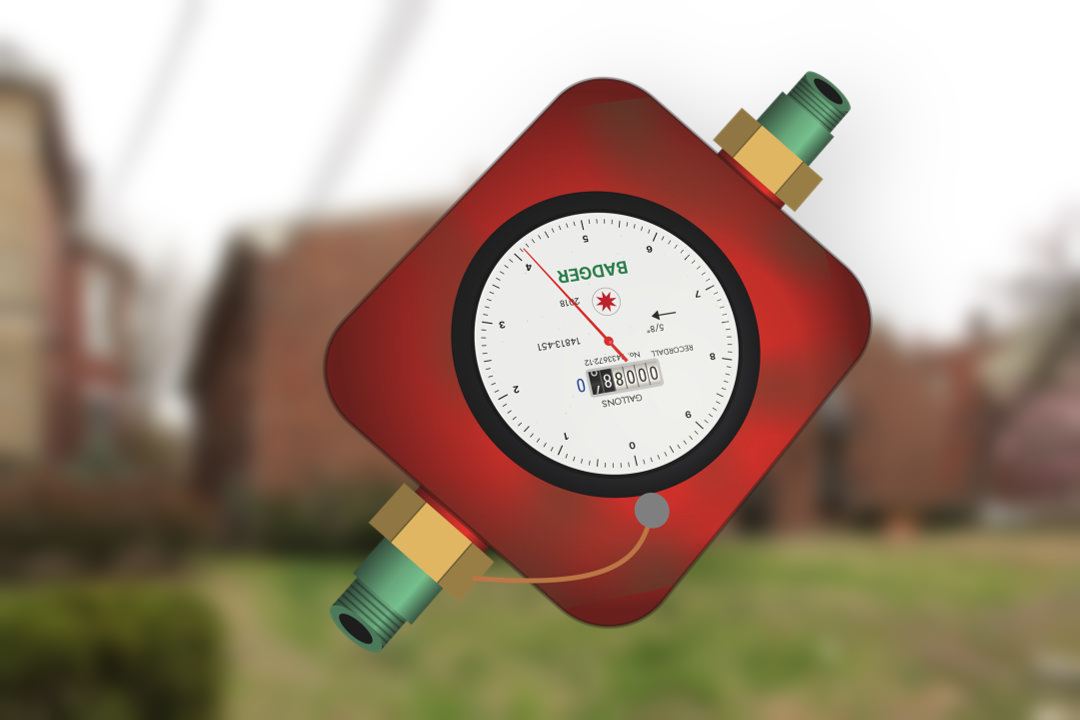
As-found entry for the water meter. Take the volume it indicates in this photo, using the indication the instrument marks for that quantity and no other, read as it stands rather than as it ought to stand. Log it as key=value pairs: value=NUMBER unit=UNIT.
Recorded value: value=8874.1 unit=gal
